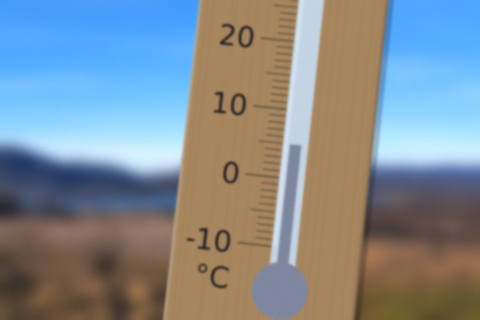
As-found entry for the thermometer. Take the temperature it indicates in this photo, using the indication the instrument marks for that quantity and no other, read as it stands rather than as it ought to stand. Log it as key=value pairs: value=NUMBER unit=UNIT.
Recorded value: value=5 unit=°C
